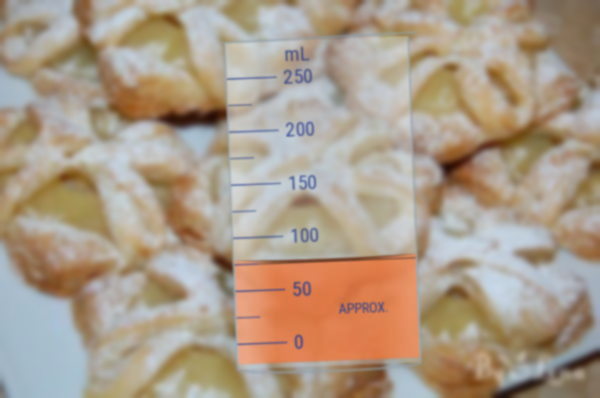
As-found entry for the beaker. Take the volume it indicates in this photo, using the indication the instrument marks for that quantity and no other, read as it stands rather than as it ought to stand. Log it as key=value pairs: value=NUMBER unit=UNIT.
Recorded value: value=75 unit=mL
